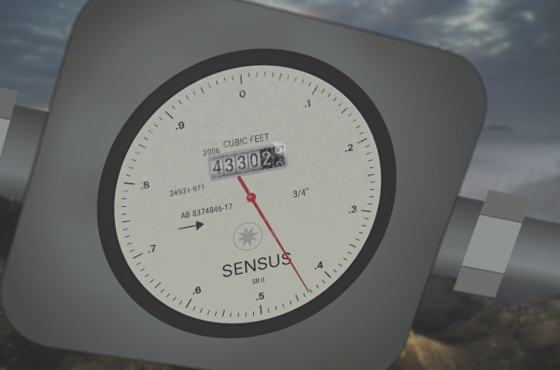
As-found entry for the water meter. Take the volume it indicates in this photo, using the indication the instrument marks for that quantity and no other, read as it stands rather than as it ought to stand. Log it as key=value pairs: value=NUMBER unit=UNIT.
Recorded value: value=433028.43 unit=ft³
